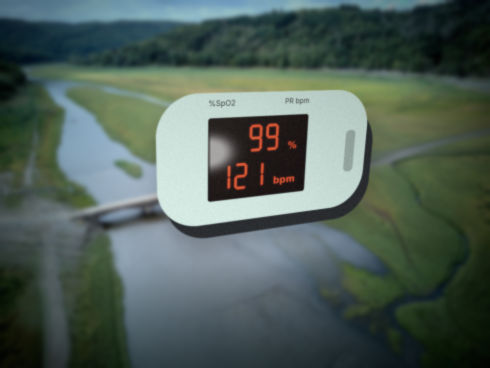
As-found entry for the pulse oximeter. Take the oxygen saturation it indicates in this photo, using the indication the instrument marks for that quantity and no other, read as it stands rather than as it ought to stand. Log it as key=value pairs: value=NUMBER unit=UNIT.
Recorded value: value=99 unit=%
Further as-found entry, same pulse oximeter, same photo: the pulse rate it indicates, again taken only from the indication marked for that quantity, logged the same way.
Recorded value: value=121 unit=bpm
